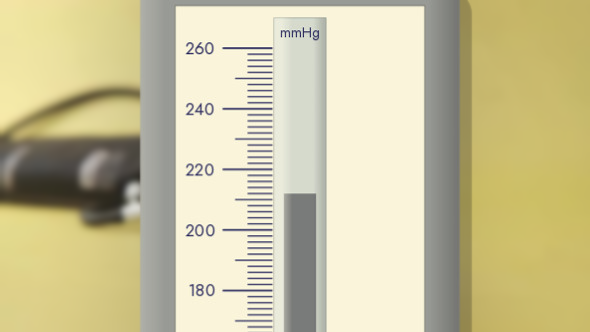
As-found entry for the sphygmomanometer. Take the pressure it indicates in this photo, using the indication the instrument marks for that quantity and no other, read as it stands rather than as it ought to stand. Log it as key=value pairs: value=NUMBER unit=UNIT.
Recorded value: value=212 unit=mmHg
